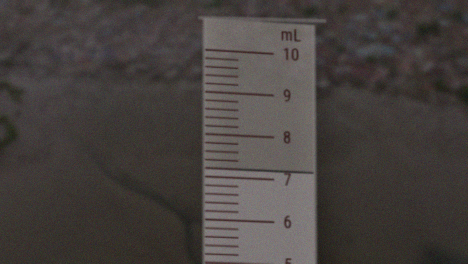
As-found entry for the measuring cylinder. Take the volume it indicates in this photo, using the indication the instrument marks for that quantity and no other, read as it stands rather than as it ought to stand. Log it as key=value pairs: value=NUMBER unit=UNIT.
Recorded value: value=7.2 unit=mL
